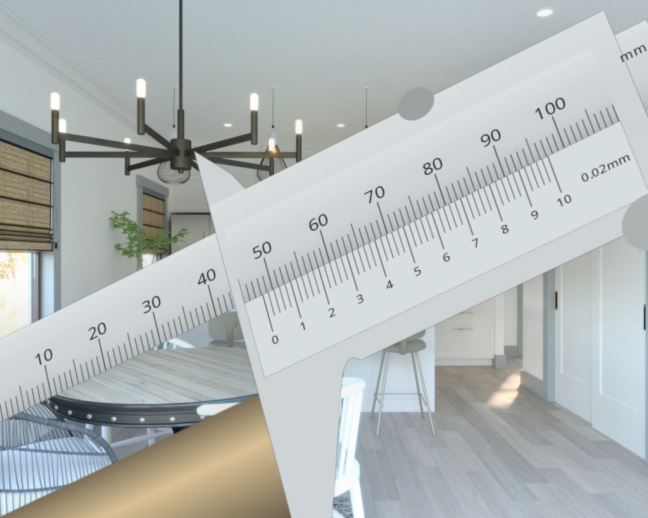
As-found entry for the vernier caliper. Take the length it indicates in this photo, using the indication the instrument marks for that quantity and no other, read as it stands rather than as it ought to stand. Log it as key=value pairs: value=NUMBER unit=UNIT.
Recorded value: value=48.2 unit=mm
